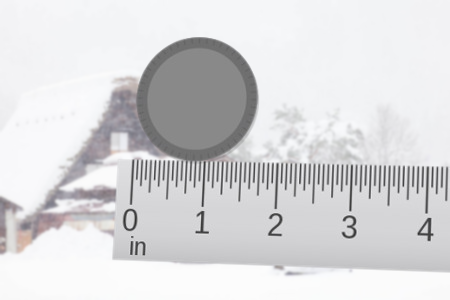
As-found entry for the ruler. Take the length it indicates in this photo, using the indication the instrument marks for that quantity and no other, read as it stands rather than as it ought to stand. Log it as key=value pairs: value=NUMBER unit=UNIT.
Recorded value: value=1.6875 unit=in
